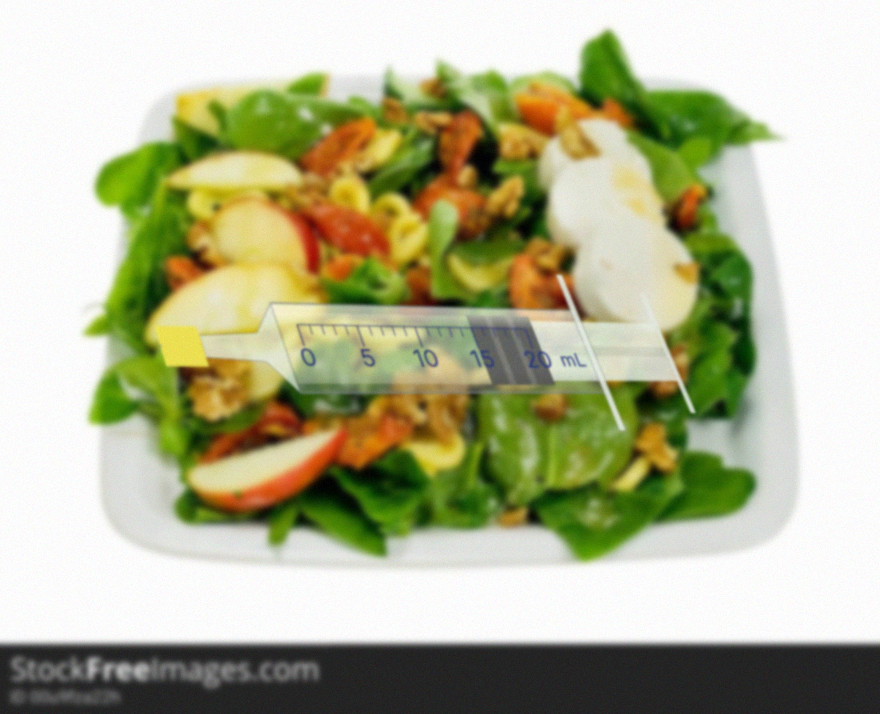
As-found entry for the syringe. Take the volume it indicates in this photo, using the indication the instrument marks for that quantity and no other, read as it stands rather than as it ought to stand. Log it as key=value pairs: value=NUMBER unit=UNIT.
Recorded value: value=15 unit=mL
